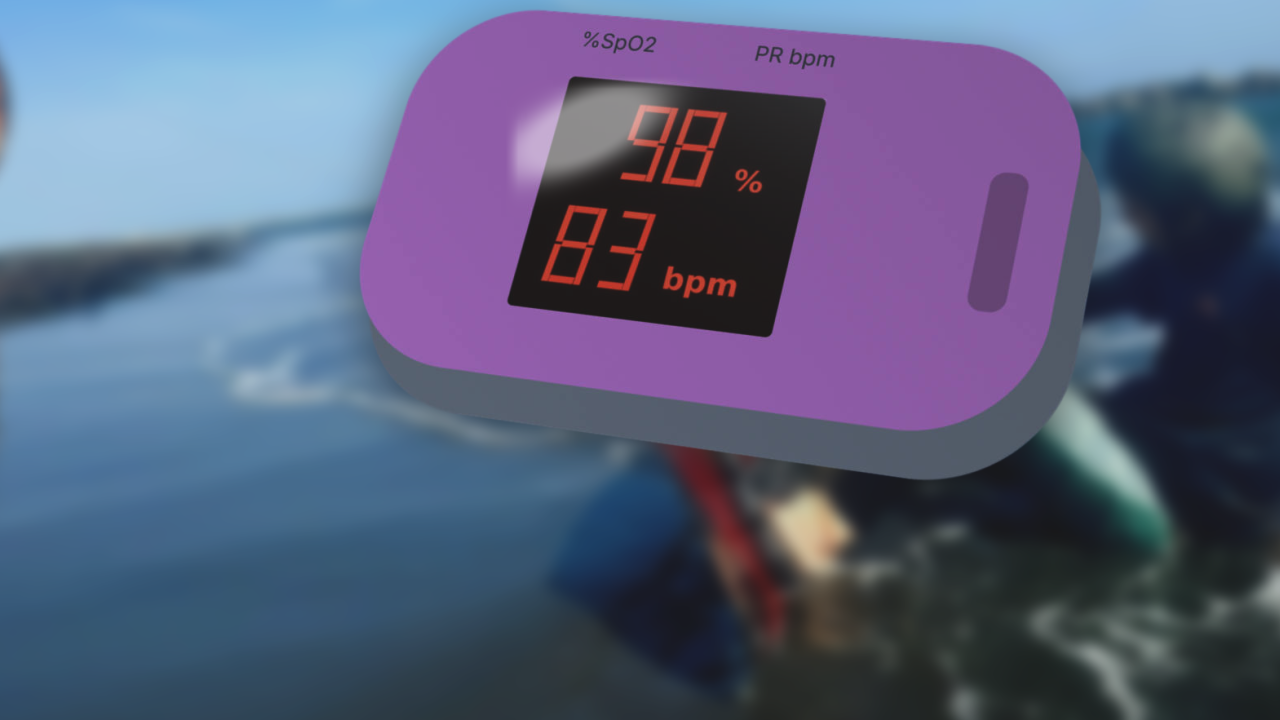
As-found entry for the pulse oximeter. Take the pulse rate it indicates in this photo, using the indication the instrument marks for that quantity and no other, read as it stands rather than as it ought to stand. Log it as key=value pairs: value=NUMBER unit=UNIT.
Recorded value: value=83 unit=bpm
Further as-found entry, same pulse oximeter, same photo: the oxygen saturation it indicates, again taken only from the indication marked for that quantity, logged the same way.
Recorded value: value=98 unit=%
